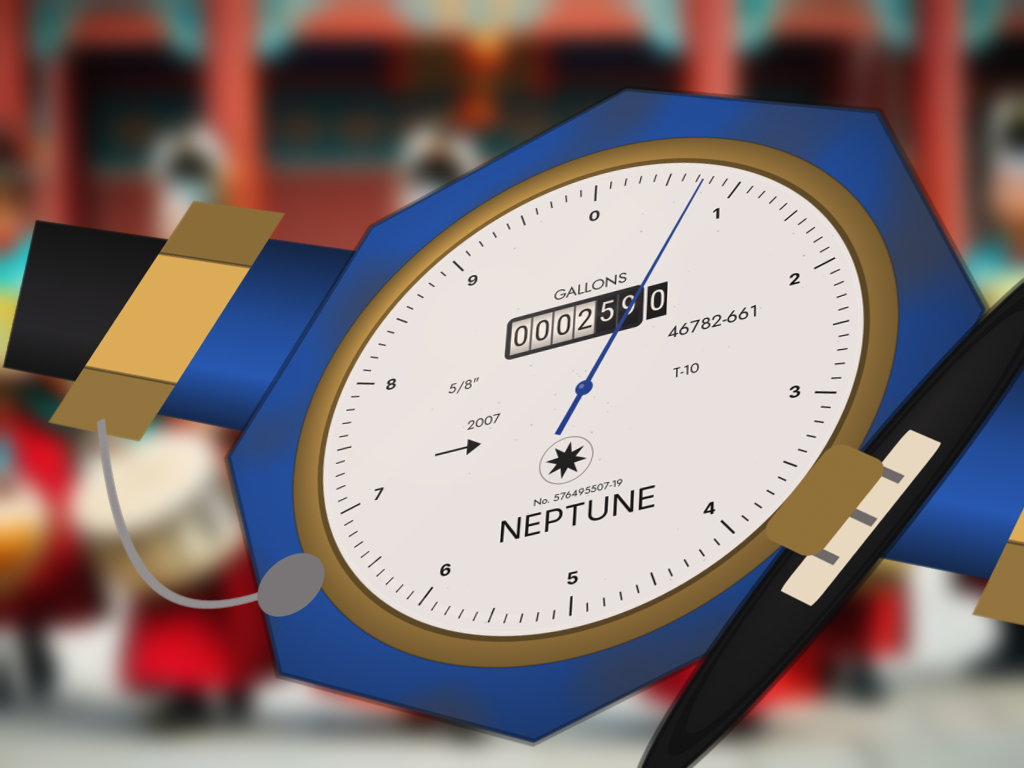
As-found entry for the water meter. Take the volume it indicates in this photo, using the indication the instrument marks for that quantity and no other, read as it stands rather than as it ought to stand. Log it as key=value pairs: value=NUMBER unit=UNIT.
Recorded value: value=2590.7 unit=gal
